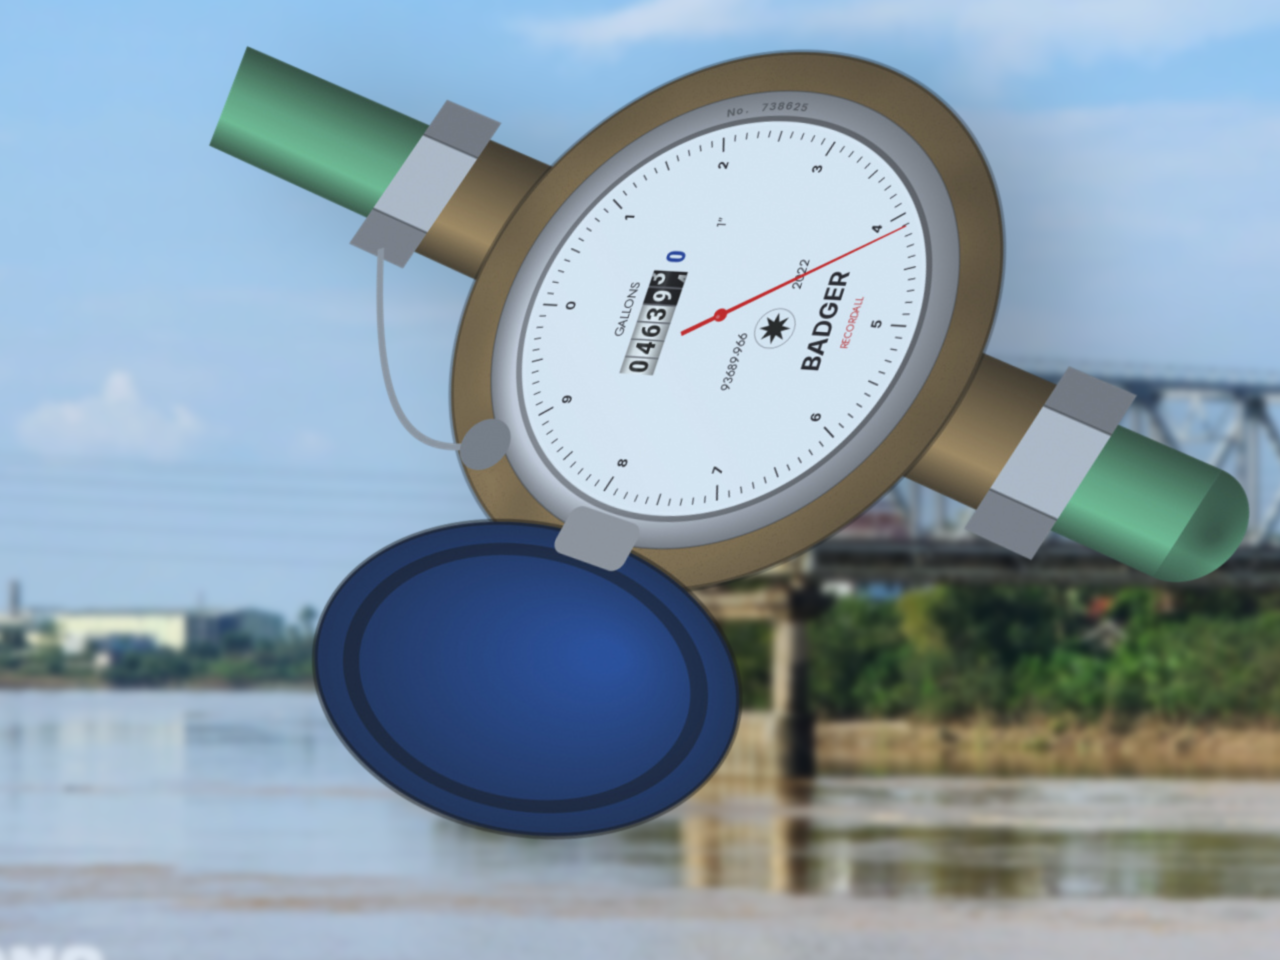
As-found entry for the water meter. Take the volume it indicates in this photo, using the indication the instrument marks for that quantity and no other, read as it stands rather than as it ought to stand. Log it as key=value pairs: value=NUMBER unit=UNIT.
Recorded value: value=463934.1 unit=gal
